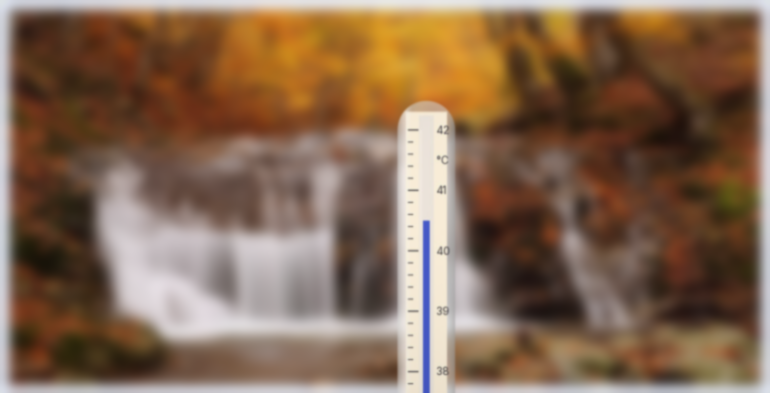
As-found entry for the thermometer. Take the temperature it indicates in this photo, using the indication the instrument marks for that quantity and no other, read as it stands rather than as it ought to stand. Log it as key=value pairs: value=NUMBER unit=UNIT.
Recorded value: value=40.5 unit=°C
